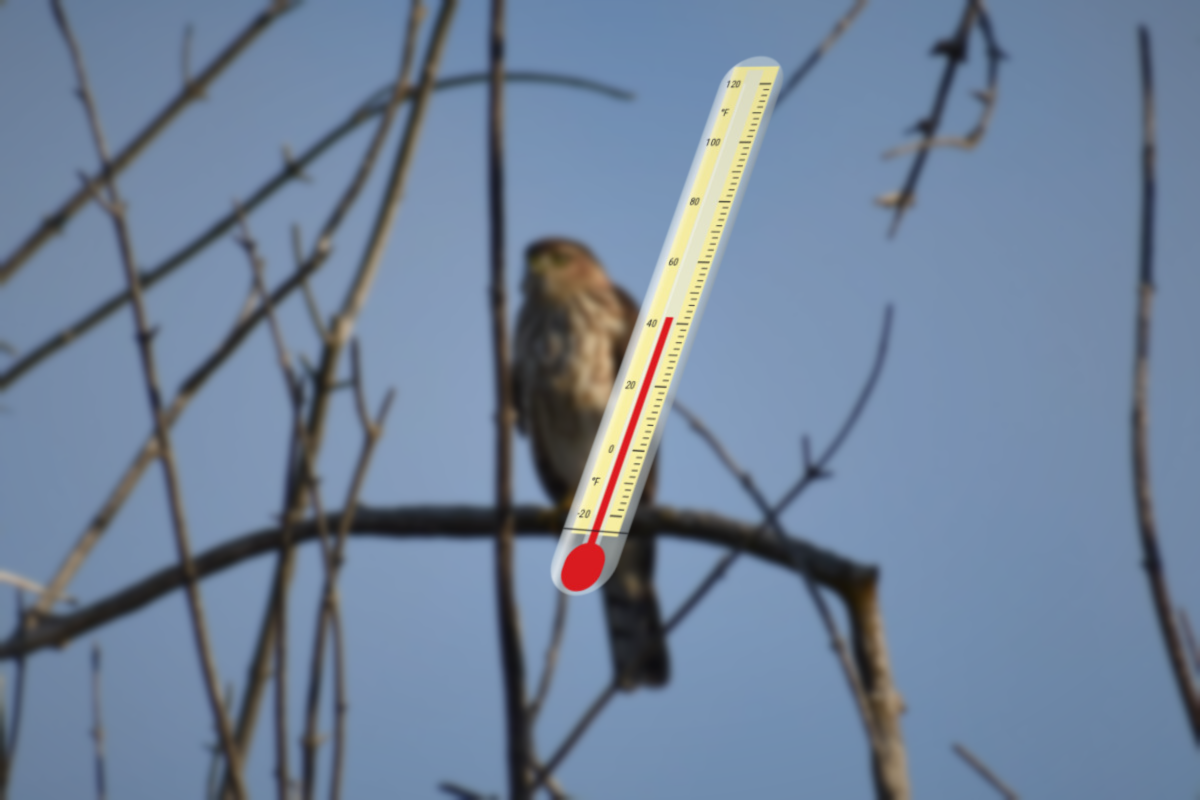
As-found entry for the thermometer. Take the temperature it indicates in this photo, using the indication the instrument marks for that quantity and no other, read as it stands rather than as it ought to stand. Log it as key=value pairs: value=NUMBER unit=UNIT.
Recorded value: value=42 unit=°F
